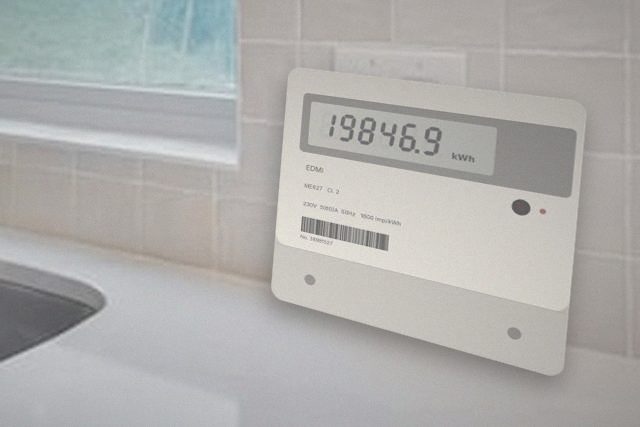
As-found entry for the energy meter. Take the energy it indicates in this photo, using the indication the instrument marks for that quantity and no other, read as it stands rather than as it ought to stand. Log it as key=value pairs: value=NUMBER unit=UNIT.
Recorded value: value=19846.9 unit=kWh
